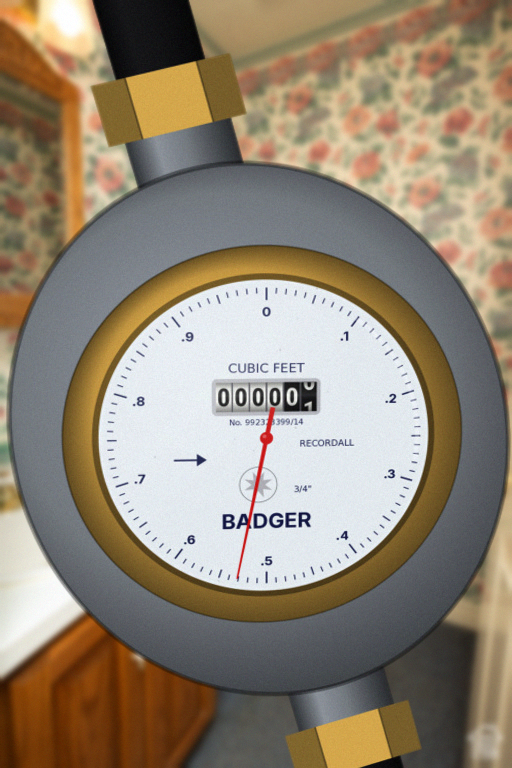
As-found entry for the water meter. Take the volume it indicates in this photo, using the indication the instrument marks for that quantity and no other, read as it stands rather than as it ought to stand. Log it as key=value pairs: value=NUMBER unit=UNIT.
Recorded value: value=0.53 unit=ft³
